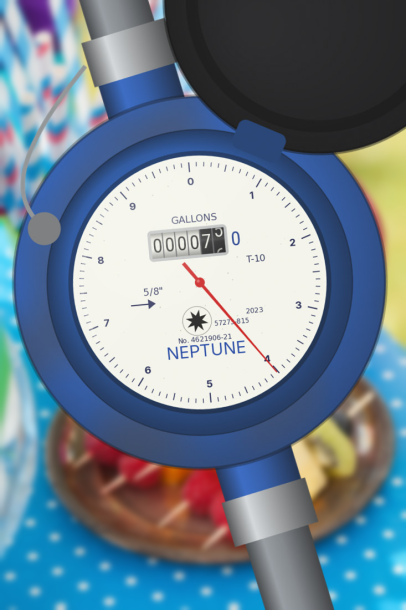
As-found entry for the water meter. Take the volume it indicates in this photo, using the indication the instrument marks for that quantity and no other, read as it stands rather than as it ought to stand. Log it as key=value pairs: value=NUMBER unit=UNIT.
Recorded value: value=754.0 unit=gal
